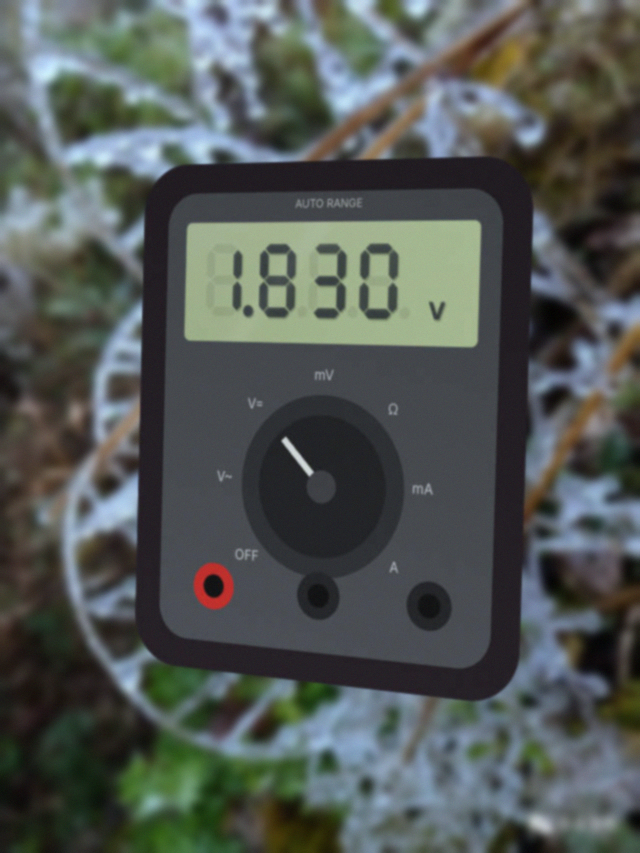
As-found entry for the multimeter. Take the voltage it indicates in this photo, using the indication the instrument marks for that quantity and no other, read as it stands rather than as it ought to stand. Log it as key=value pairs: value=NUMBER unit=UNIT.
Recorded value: value=1.830 unit=V
